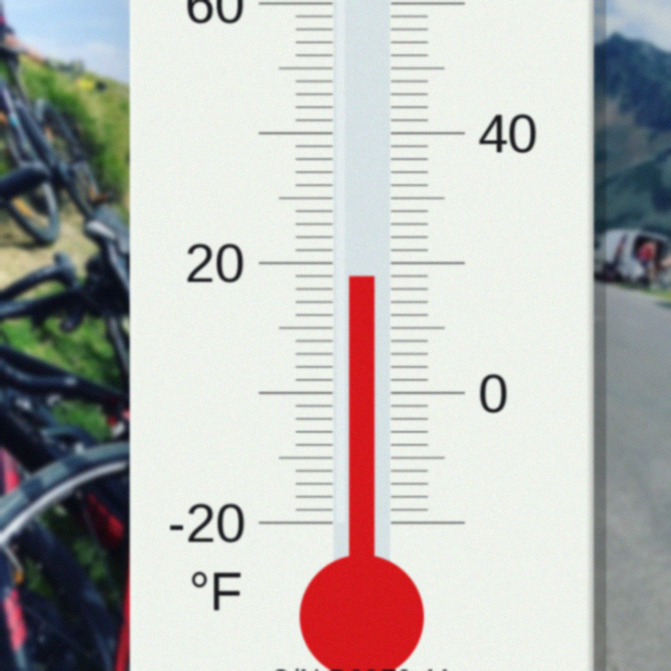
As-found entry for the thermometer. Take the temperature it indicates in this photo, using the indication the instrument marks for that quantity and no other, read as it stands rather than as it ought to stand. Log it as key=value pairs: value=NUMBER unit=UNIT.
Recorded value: value=18 unit=°F
